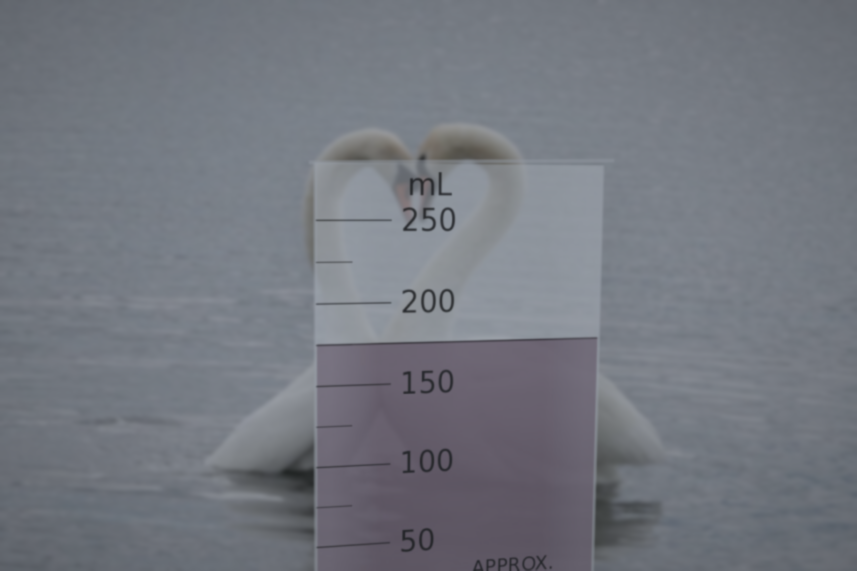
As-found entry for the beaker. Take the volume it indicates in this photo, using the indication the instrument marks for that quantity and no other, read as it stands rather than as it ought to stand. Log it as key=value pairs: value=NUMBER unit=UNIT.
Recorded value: value=175 unit=mL
